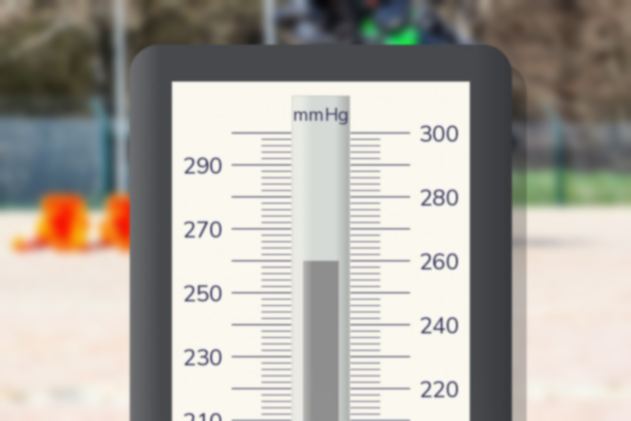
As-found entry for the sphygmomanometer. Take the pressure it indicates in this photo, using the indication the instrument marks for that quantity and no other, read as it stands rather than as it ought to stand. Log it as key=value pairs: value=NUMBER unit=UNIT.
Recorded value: value=260 unit=mmHg
